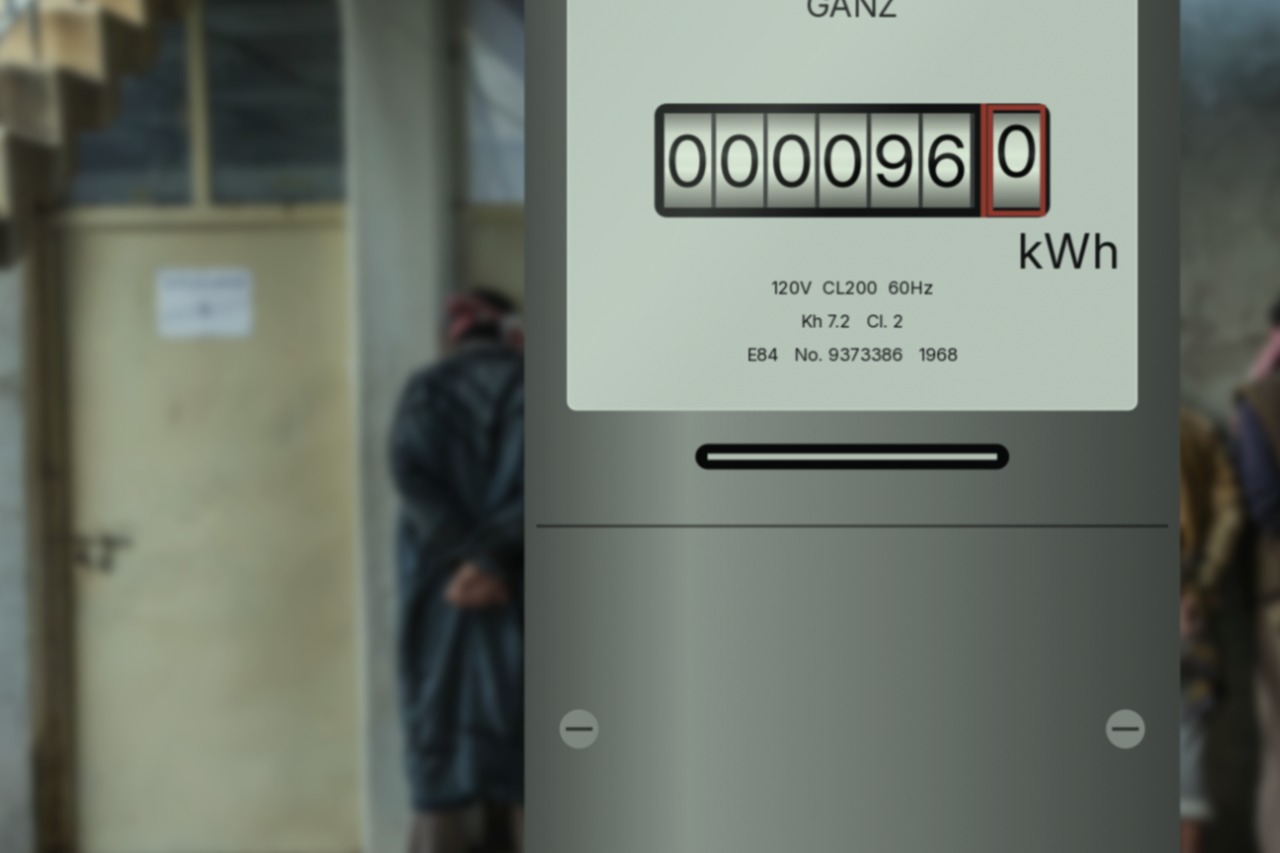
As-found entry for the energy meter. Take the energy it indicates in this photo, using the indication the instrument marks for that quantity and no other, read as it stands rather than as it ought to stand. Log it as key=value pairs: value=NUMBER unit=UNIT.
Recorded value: value=96.0 unit=kWh
